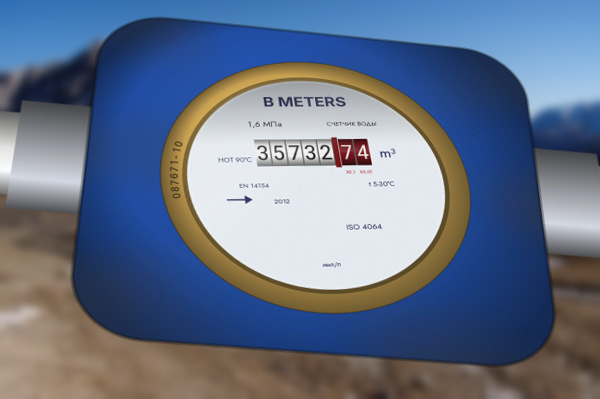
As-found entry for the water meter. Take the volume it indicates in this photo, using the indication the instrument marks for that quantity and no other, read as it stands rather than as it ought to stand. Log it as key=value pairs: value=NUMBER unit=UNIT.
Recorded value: value=35732.74 unit=m³
